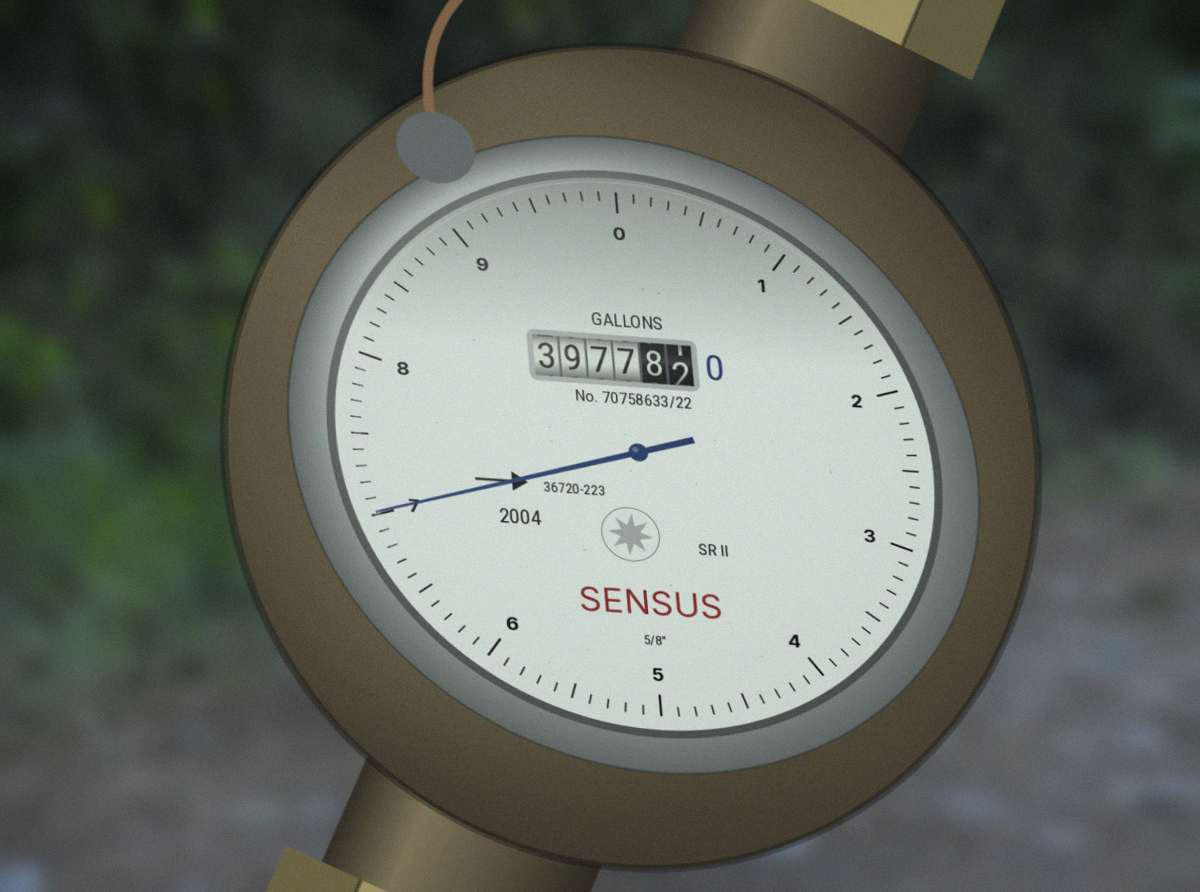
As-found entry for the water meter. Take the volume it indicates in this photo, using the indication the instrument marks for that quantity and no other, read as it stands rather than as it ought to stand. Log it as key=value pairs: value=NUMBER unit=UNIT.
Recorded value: value=3977817.0 unit=gal
